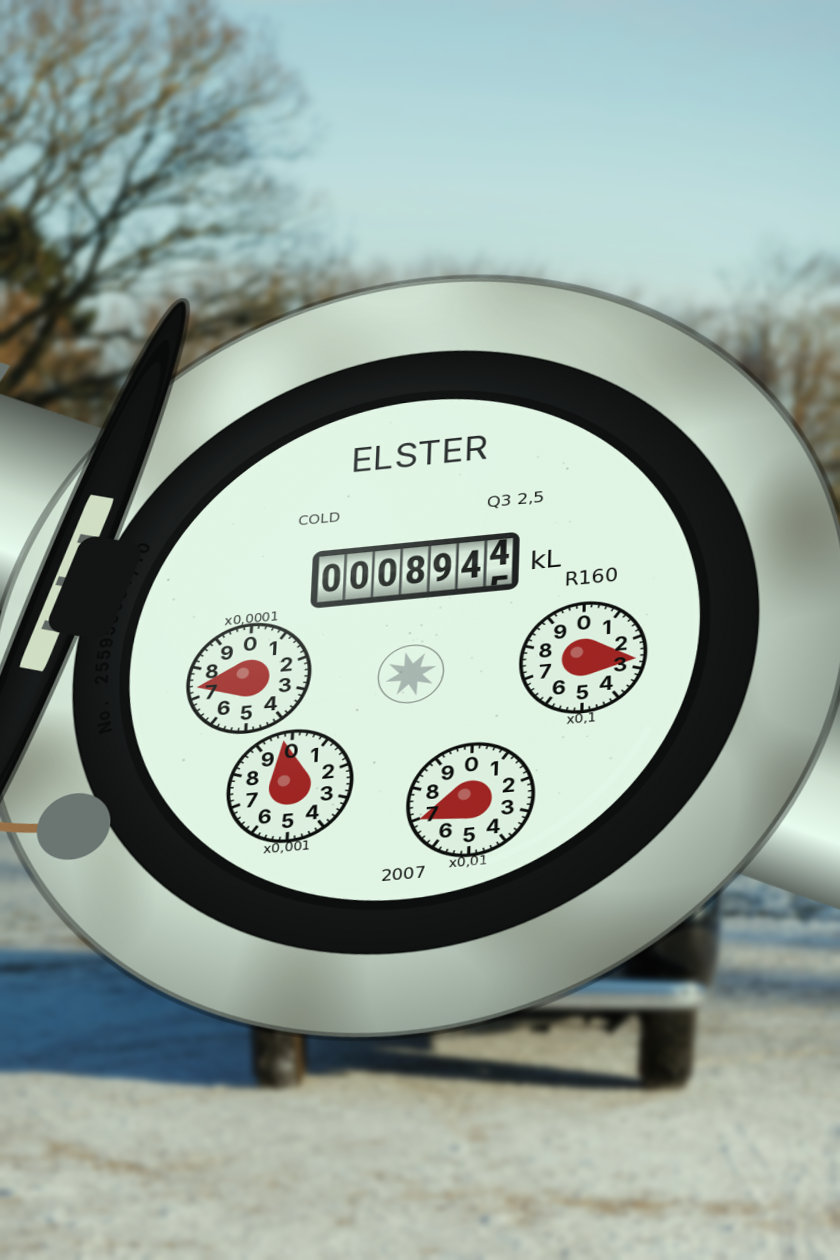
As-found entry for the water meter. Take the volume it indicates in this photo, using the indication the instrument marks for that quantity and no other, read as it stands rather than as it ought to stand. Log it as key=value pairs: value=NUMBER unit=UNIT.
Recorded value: value=8944.2697 unit=kL
